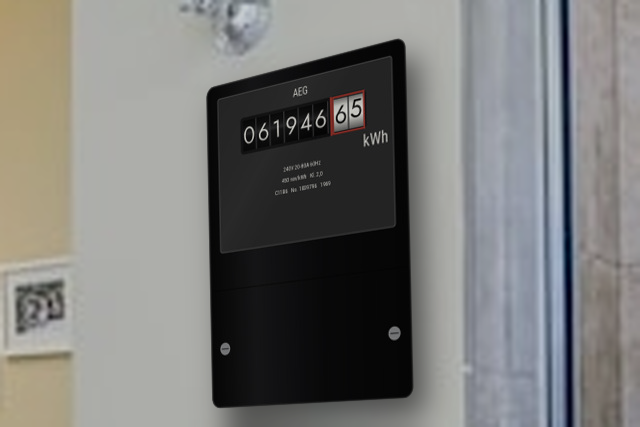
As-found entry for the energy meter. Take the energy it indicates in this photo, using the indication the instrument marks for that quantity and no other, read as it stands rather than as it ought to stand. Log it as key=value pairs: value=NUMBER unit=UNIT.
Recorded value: value=61946.65 unit=kWh
